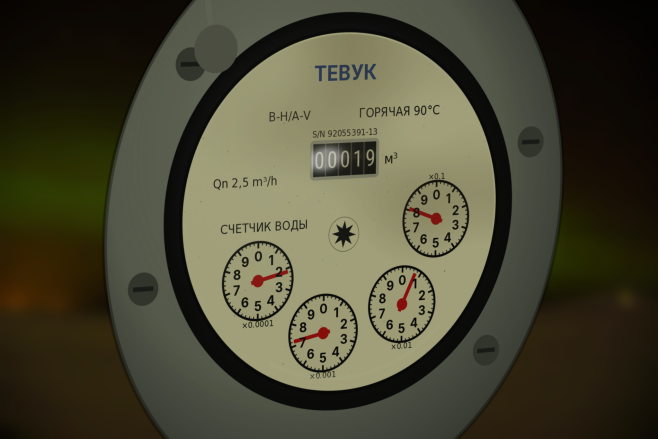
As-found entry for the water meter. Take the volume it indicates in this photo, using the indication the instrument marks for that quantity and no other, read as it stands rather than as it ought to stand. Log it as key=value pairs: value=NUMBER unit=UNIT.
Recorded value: value=19.8072 unit=m³
